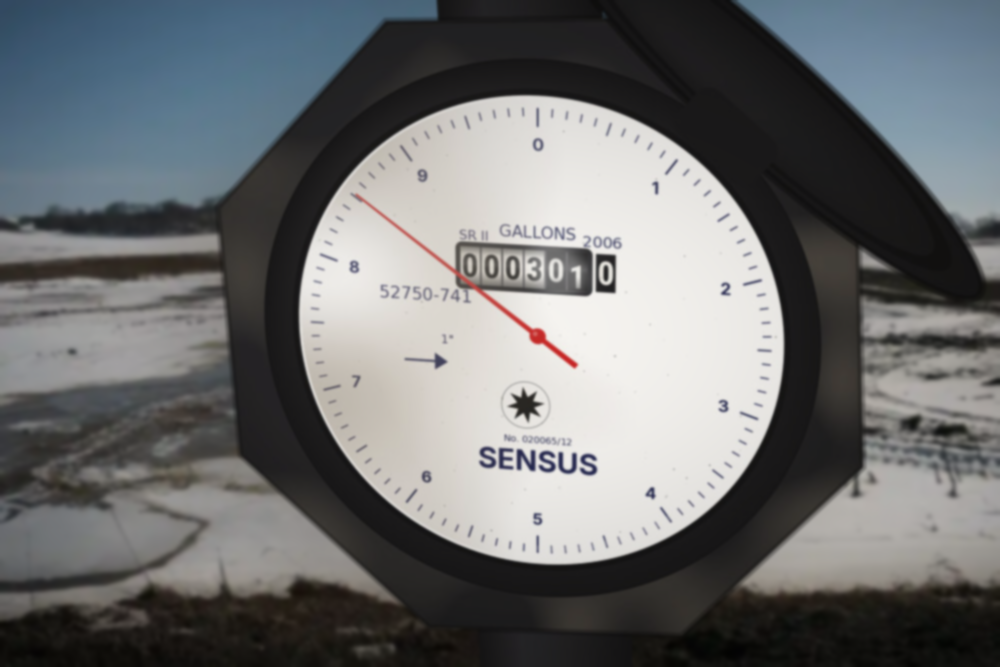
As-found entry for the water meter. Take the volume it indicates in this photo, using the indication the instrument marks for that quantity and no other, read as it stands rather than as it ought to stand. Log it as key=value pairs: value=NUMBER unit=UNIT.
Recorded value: value=3008.5 unit=gal
